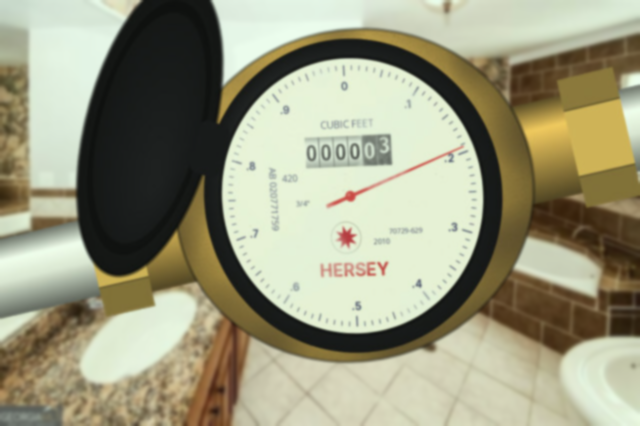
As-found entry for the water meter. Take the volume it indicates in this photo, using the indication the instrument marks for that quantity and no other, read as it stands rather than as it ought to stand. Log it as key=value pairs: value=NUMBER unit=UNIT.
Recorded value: value=3.19 unit=ft³
